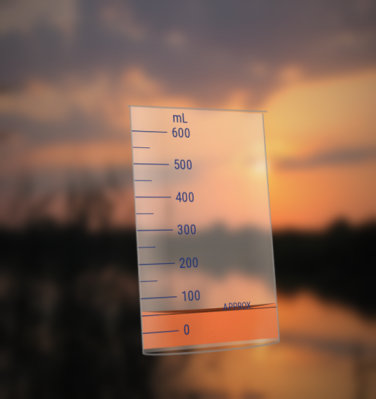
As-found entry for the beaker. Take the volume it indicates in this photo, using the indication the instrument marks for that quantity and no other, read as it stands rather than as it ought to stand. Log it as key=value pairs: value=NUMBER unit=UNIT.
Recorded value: value=50 unit=mL
